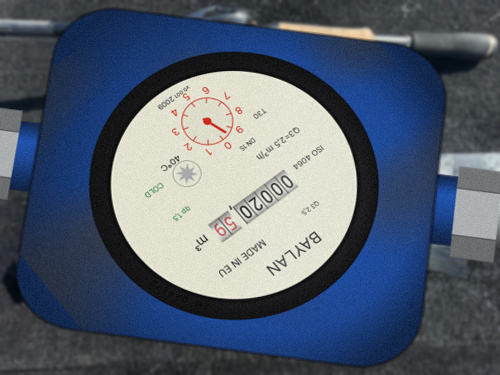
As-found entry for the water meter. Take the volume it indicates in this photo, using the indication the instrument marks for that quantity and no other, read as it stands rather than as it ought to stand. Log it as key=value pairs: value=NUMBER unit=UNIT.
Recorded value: value=20.589 unit=m³
